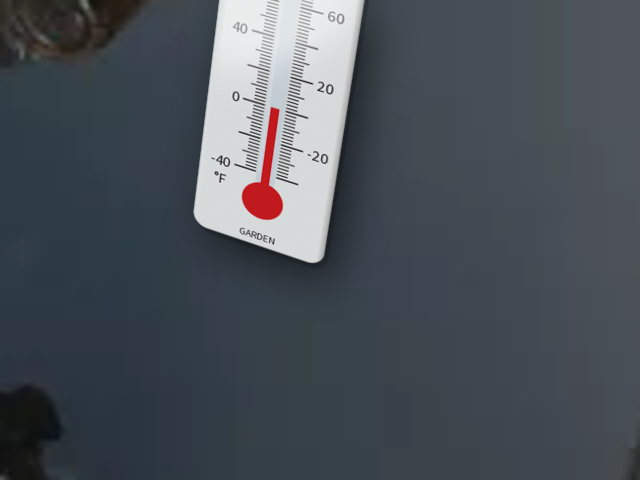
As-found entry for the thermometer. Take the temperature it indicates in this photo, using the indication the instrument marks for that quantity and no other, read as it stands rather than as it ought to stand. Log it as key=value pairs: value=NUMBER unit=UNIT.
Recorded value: value=0 unit=°F
